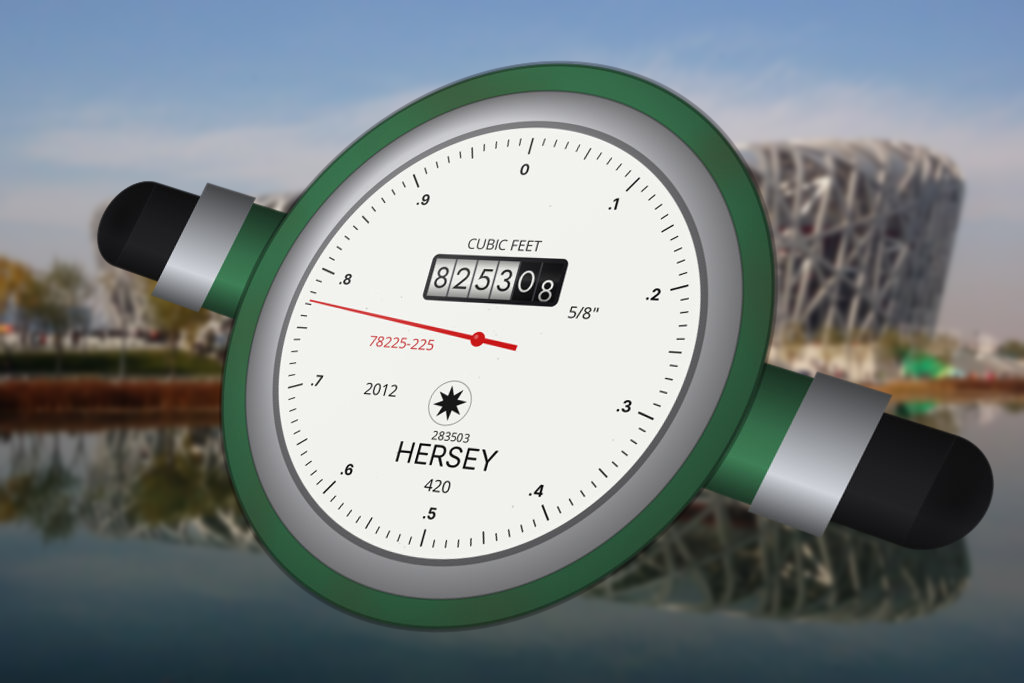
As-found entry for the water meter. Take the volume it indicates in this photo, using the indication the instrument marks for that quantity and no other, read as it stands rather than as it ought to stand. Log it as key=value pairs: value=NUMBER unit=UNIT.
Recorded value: value=825307.77 unit=ft³
